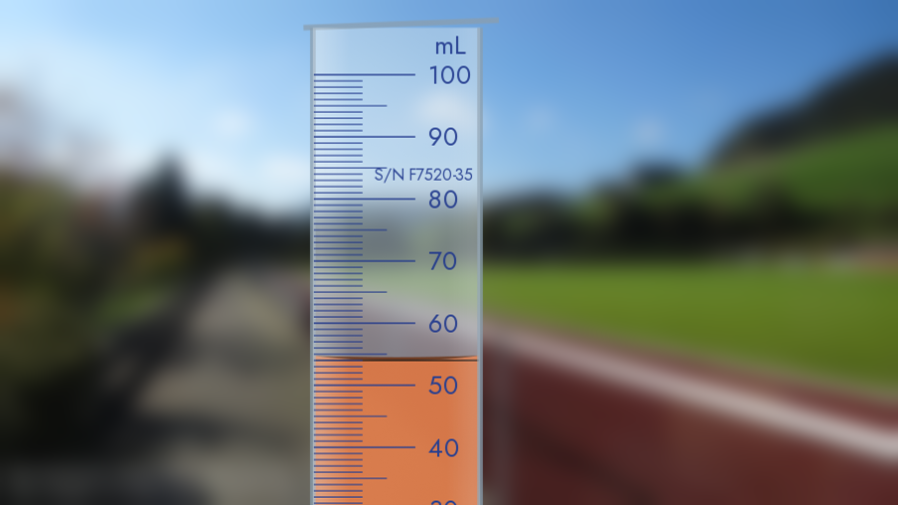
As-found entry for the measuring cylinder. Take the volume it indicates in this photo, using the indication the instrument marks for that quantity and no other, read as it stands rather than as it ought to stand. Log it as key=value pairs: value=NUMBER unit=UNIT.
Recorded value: value=54 unit=mL
